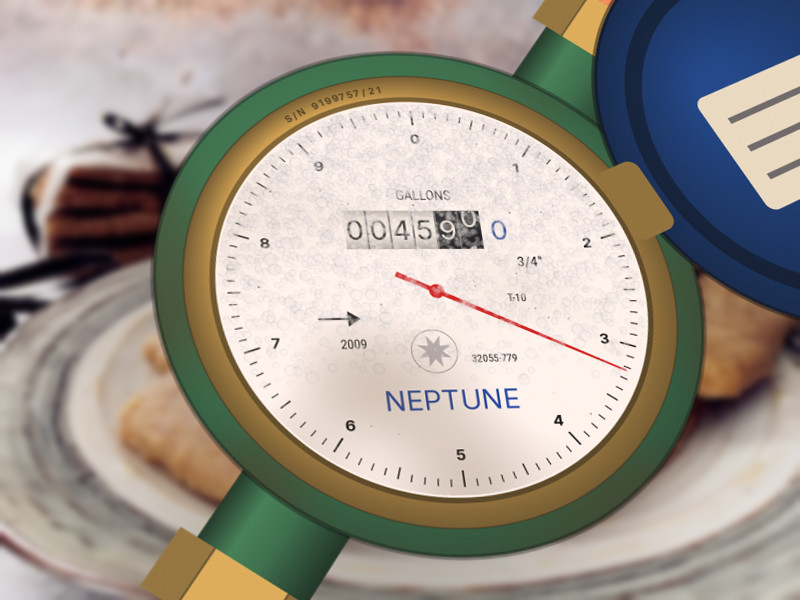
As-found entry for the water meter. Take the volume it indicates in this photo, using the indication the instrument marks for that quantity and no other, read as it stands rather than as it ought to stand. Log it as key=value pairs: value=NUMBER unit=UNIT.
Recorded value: value=45903.2 unit=gal
